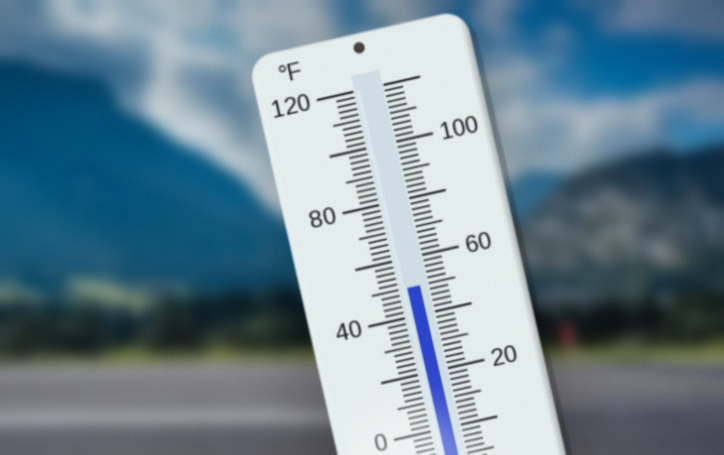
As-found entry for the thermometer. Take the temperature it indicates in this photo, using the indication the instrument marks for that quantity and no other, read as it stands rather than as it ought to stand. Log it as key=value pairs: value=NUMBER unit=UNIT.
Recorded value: value=50 unit=°F
